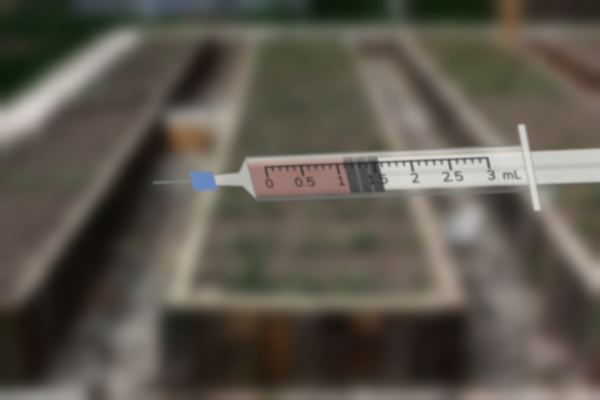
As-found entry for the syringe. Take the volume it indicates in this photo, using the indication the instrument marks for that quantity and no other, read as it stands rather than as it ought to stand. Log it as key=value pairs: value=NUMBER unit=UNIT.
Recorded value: value=1.1 unit=mL
